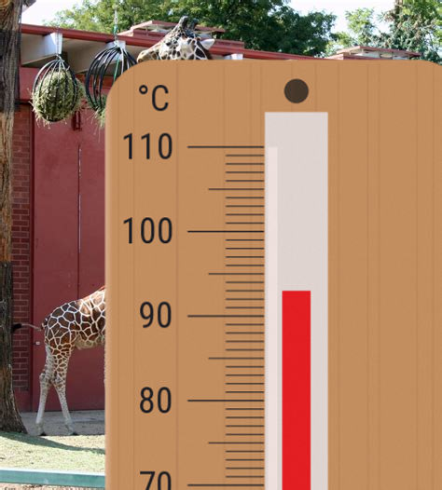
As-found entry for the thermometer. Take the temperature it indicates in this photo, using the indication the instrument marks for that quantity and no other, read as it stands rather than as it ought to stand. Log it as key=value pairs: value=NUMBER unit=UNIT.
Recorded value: value=93 unit=°C
